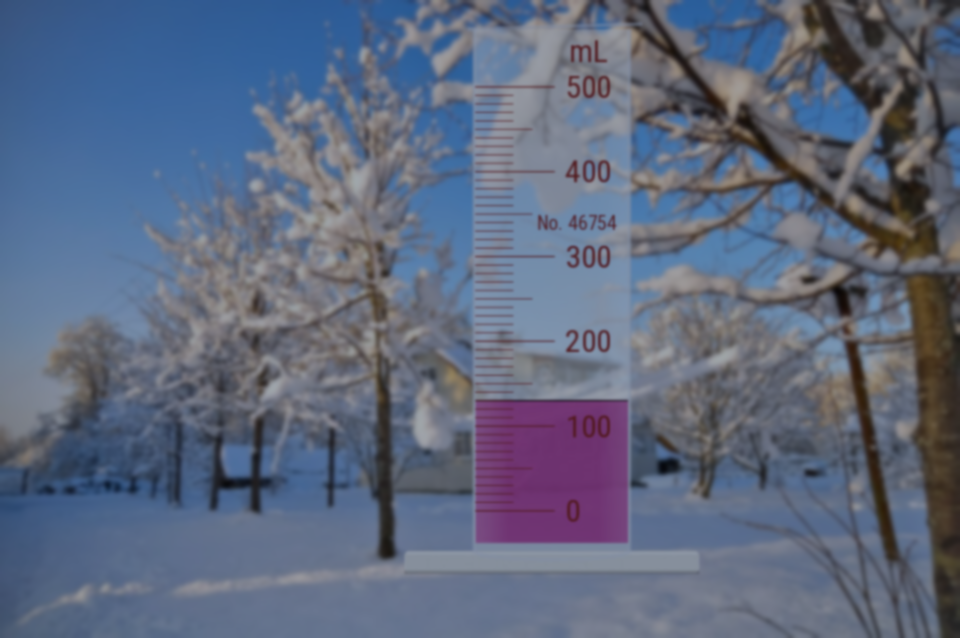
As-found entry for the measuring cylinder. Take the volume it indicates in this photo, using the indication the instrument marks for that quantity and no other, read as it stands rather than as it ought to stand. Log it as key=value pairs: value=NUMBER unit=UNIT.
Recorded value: value=130 unit=mL
